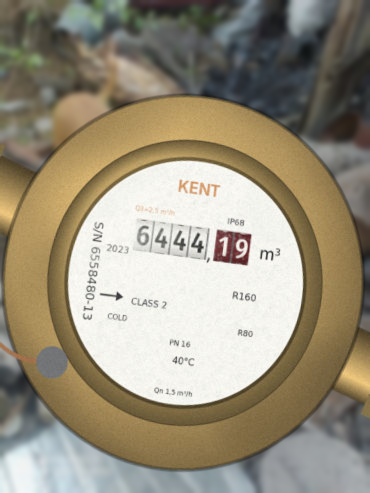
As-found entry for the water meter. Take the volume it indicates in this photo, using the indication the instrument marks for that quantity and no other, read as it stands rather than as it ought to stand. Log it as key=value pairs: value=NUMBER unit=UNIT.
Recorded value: value=6444.19 unit=m³
